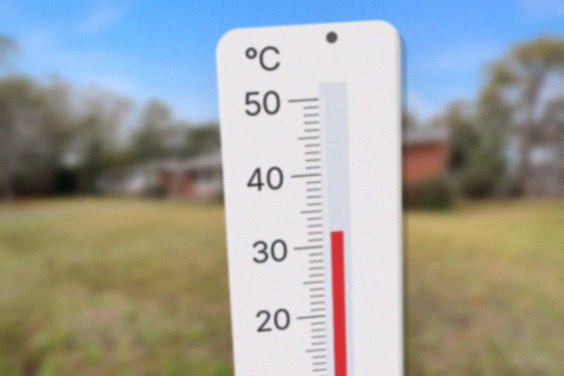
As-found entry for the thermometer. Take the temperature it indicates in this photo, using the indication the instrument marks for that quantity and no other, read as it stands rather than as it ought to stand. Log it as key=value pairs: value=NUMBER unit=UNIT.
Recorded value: value=32 unit=°C
